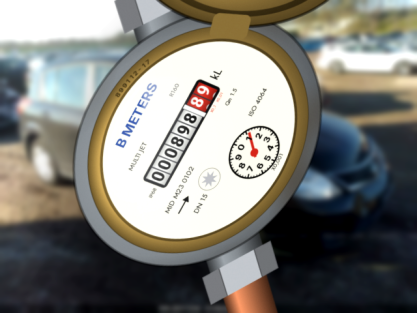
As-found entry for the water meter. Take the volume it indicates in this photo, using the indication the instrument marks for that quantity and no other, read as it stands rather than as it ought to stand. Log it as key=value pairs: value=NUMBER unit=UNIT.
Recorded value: value=898.891 unit=kL
